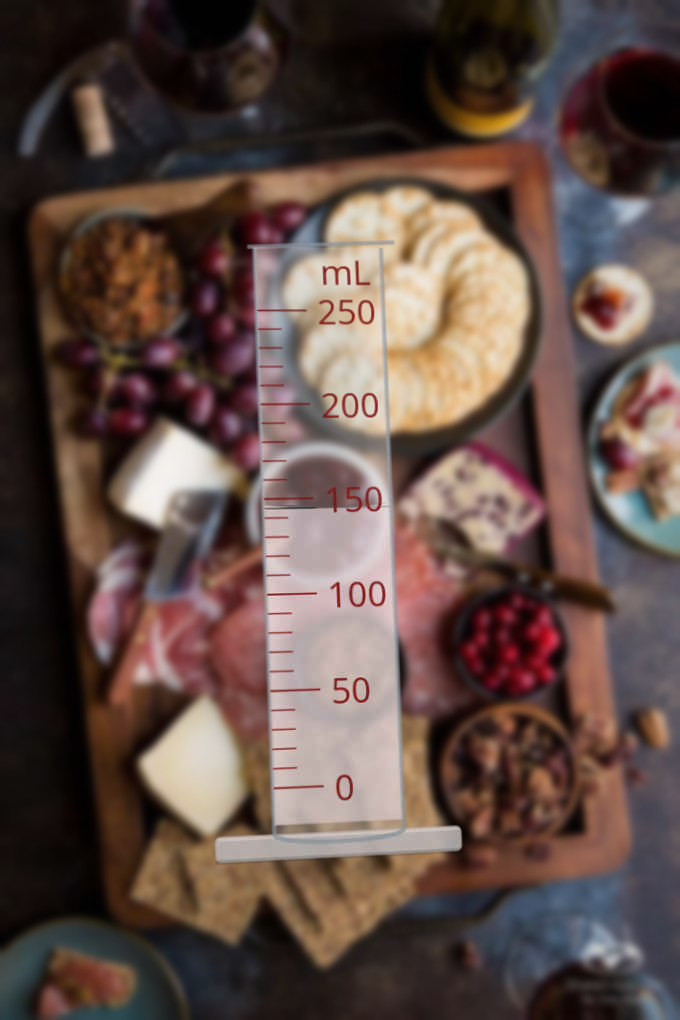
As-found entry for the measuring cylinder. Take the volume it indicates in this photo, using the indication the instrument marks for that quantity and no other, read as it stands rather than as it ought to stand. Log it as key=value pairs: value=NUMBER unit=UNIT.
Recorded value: value=145 unit=mL
